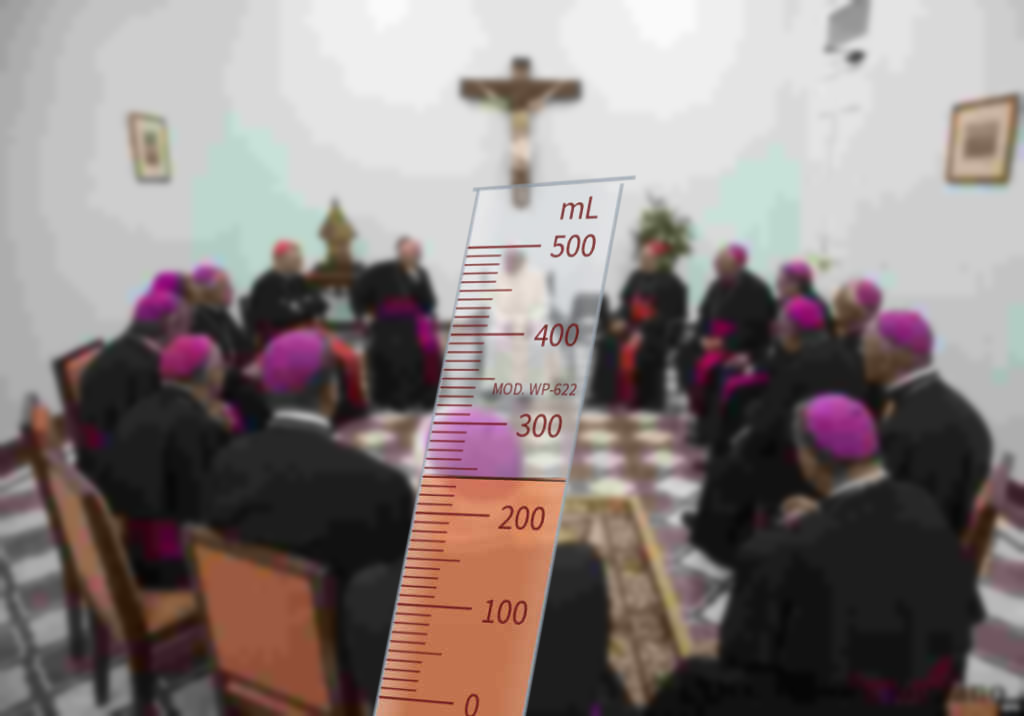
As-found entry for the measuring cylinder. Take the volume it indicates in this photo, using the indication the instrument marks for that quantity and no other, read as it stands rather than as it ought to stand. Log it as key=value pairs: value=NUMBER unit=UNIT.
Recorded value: value=240 unit=mL
